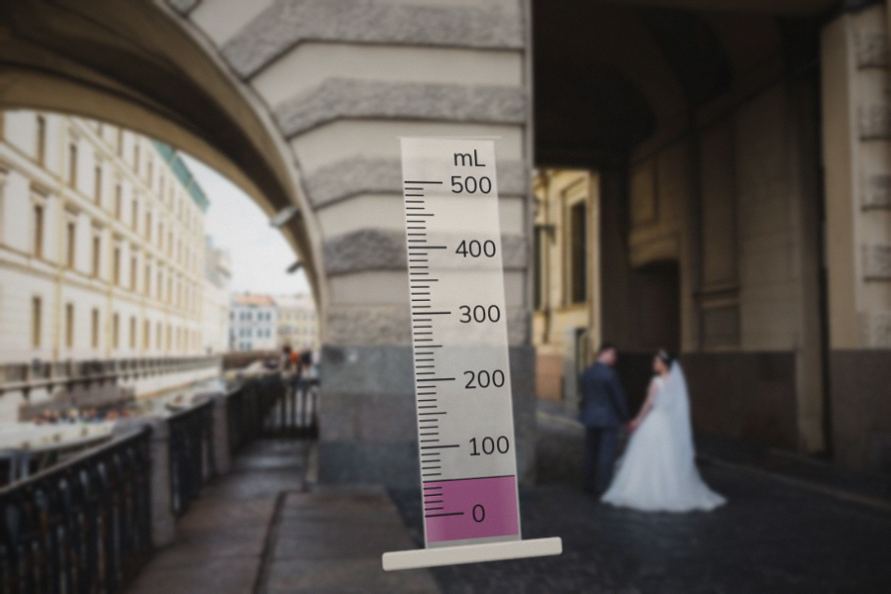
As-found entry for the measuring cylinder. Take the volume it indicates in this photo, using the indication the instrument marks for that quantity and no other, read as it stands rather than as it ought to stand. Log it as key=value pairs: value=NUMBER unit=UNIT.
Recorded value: value=50 unit=mL
